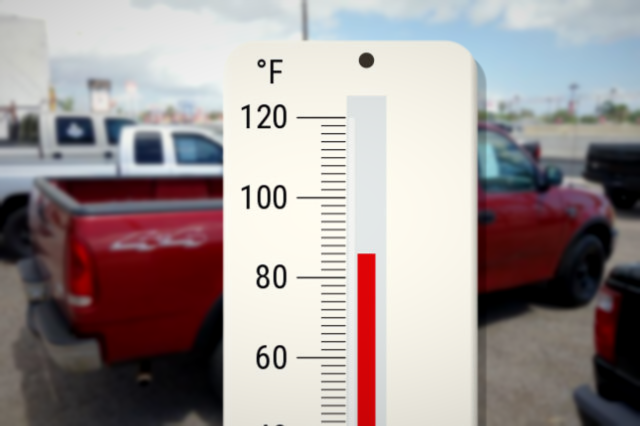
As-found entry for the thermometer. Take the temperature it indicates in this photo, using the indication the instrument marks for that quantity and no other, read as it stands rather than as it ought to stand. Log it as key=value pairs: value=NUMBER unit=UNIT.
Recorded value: value=86 unit=°F
